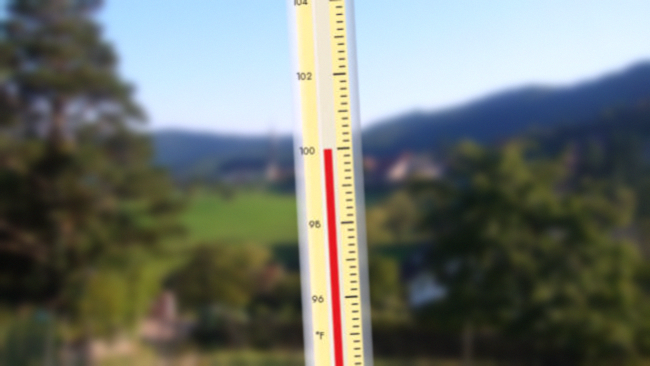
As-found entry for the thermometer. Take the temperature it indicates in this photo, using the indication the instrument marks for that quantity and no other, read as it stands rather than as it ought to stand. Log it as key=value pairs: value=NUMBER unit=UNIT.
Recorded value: value=100 unit=°F
